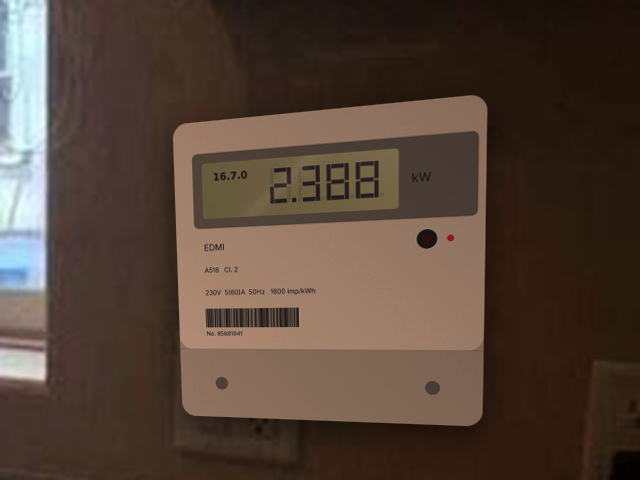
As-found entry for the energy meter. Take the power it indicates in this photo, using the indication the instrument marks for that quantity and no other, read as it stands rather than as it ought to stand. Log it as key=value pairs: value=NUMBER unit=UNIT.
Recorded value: value=2.388 unit=kW
